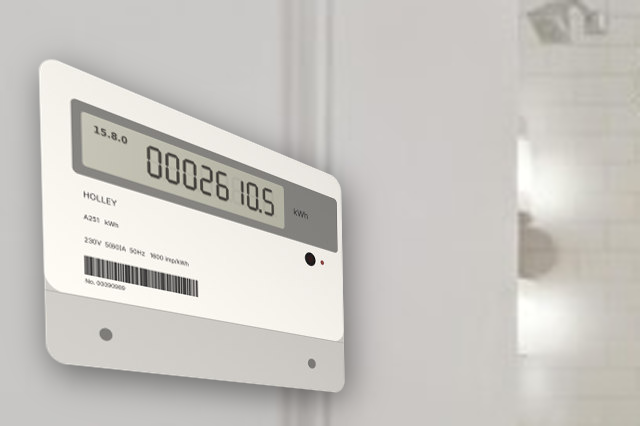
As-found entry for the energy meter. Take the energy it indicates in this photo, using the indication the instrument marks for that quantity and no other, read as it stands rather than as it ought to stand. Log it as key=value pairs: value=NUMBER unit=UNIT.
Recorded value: value=2610.5 unit=kWh
